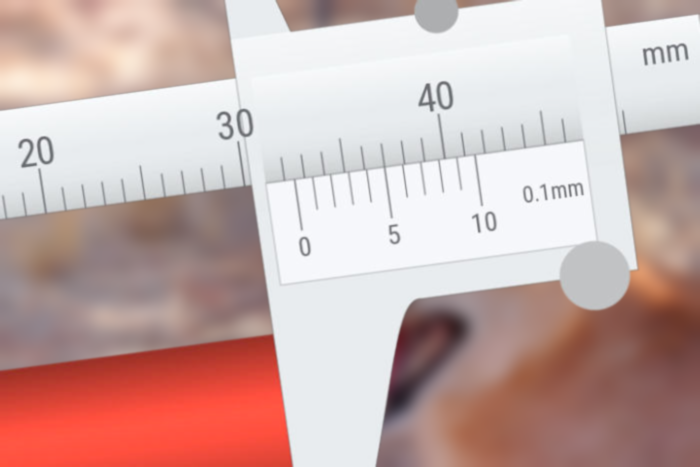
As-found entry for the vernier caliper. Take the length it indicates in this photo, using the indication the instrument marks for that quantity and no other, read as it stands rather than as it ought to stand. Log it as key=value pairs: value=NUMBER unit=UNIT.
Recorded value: value=32.5 unit=mm
